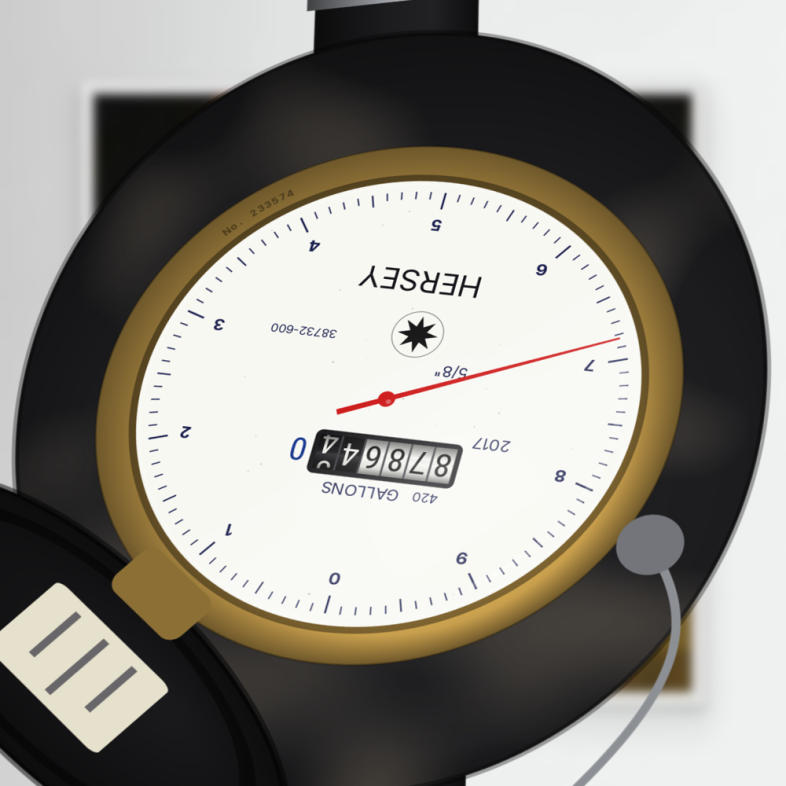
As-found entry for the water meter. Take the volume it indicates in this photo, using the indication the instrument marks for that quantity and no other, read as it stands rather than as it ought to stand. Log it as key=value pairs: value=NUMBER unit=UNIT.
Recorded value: value=8786436.8 unit=gal
